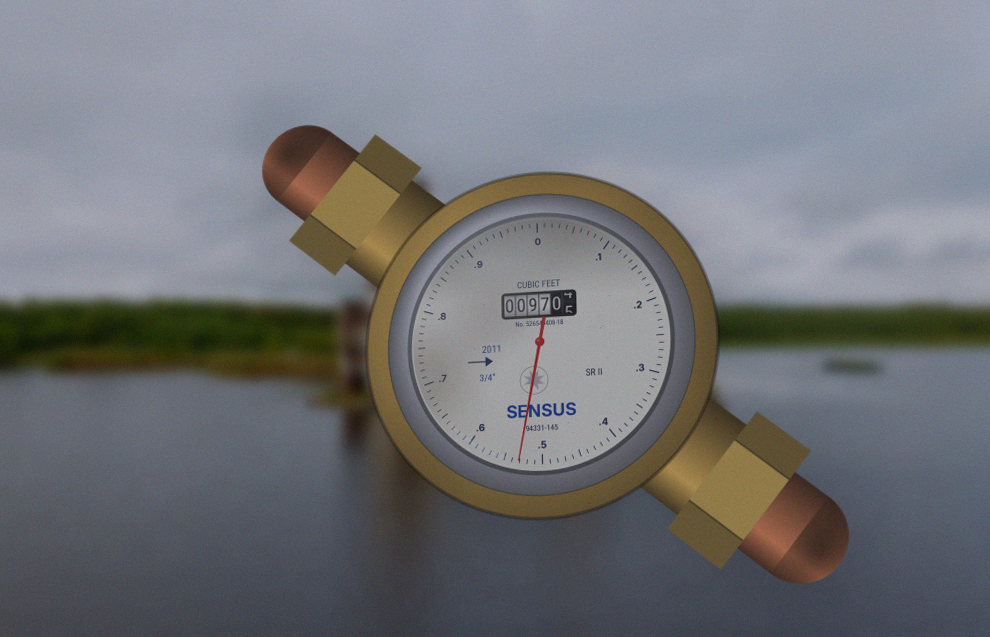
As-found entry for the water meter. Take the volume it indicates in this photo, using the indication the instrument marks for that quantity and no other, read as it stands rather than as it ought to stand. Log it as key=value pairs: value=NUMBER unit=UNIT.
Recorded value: value=9704.53 unit=ft³
